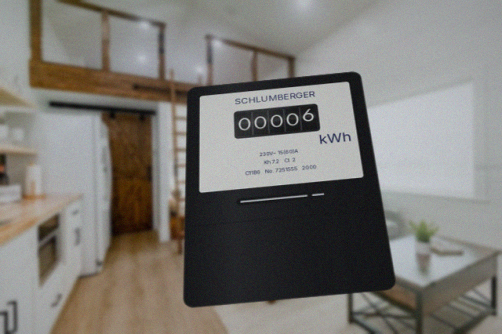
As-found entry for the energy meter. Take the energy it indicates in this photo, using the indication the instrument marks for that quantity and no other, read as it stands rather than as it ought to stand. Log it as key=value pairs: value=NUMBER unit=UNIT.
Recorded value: value=6 unit=kWh
